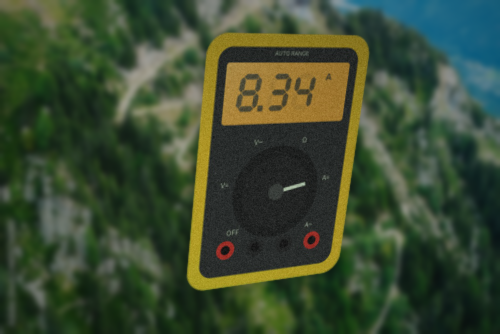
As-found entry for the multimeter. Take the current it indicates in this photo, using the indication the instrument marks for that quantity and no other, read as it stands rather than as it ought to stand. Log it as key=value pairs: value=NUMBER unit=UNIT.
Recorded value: value=8.34 unit=A
